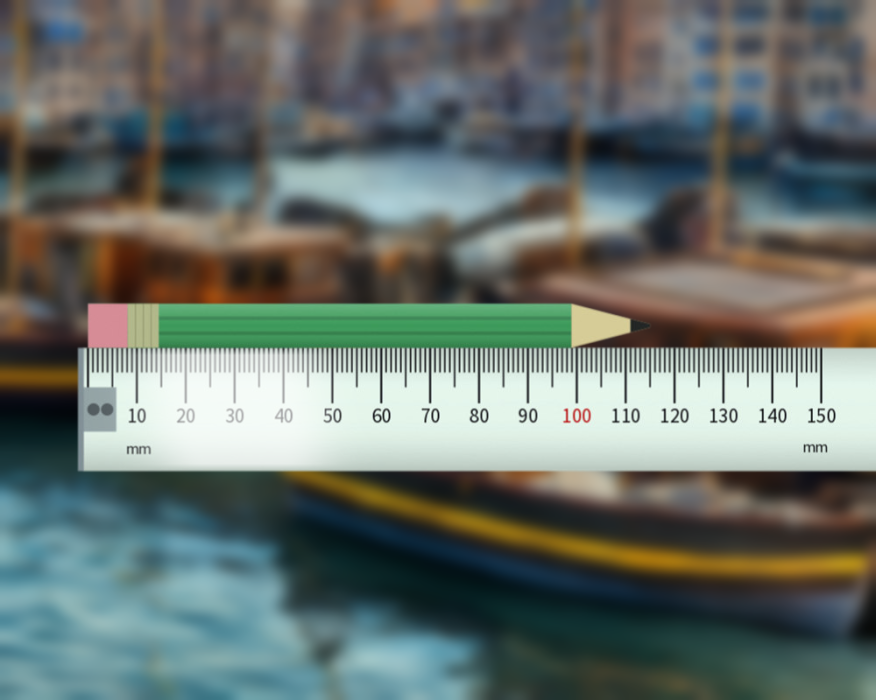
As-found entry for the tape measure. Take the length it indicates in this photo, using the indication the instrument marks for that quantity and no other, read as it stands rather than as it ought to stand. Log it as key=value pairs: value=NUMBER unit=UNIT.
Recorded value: value=115 unit=mm
